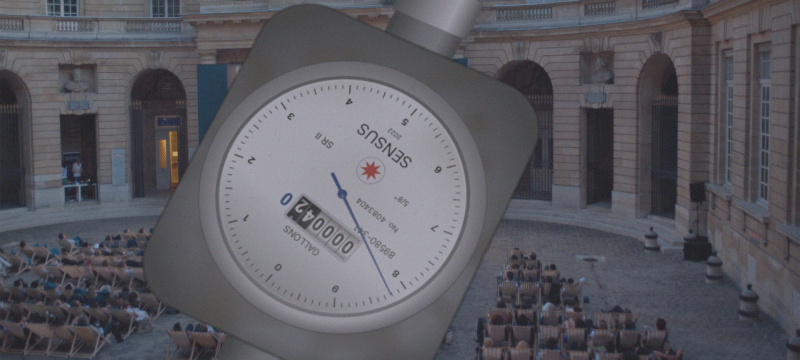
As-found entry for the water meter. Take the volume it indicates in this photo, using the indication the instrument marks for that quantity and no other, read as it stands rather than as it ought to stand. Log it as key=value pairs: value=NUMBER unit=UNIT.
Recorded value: value=418.2 unit=gal
